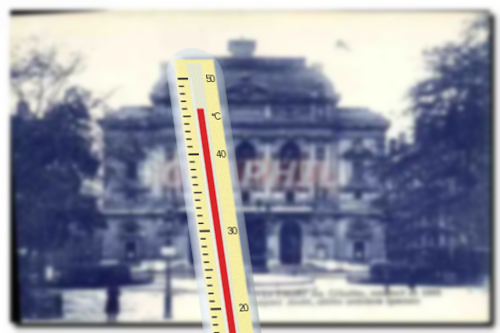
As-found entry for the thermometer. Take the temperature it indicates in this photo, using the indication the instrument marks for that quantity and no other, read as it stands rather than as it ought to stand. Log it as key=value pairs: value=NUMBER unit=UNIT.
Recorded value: value=46 unit=°C
